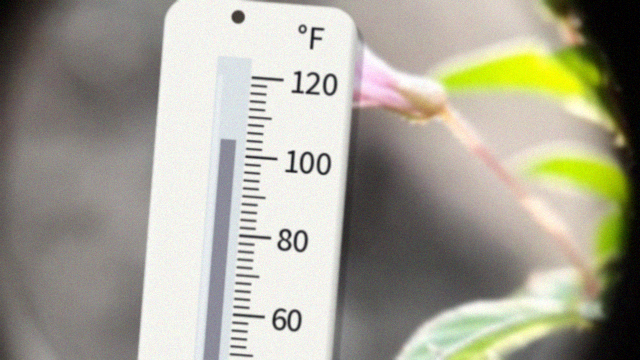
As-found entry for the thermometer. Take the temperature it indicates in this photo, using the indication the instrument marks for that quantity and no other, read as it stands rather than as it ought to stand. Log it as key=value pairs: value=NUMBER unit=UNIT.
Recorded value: value=104 unit=°F
